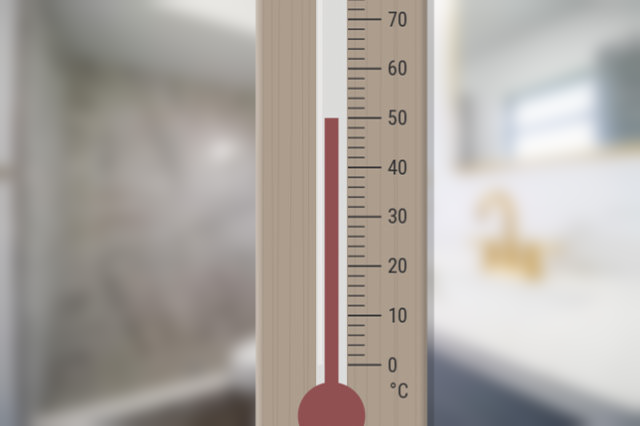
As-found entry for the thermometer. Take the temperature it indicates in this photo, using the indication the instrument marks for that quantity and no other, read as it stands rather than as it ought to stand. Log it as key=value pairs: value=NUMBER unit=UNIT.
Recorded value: value=50 unit=°C
